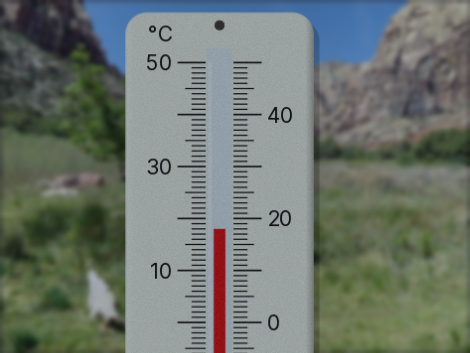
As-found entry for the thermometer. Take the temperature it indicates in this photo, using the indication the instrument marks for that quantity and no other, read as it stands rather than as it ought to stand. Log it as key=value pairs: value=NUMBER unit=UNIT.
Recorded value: value=18 unit=°C
